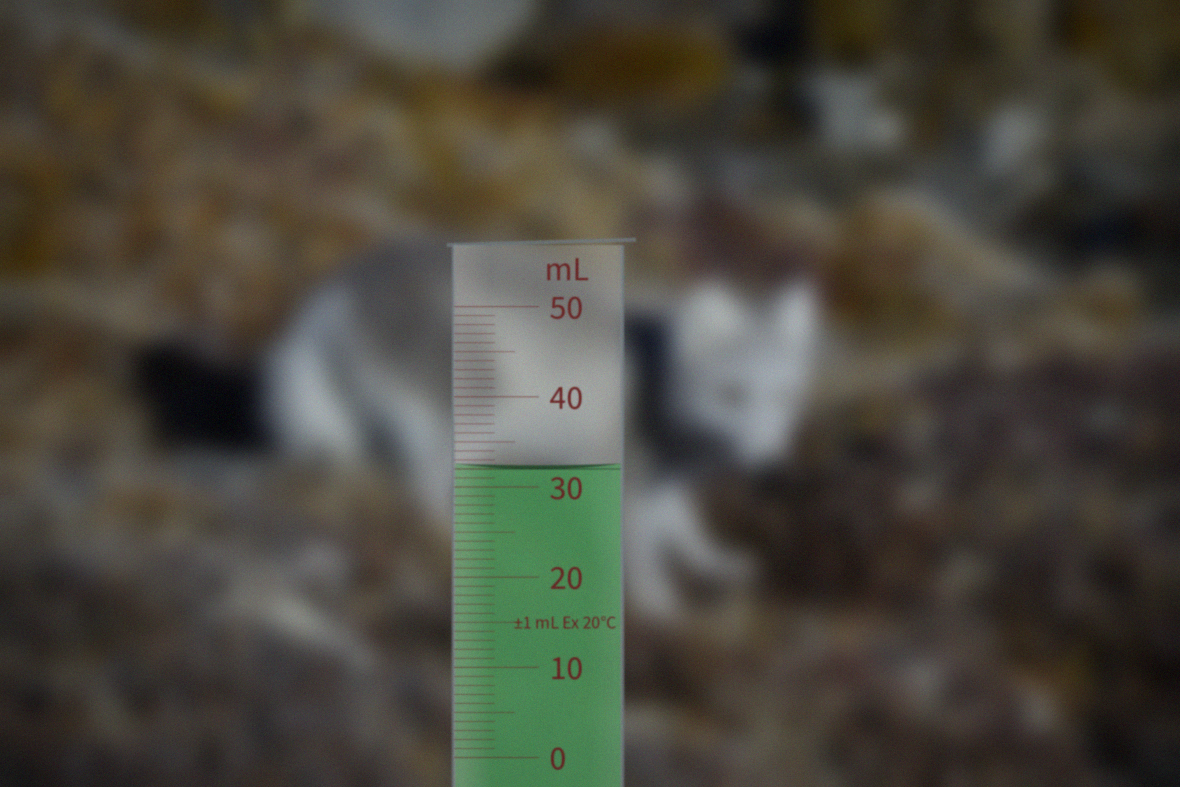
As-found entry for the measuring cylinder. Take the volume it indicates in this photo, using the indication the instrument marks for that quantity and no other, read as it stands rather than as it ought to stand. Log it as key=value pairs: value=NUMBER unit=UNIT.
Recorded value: value=32 unit=mL
